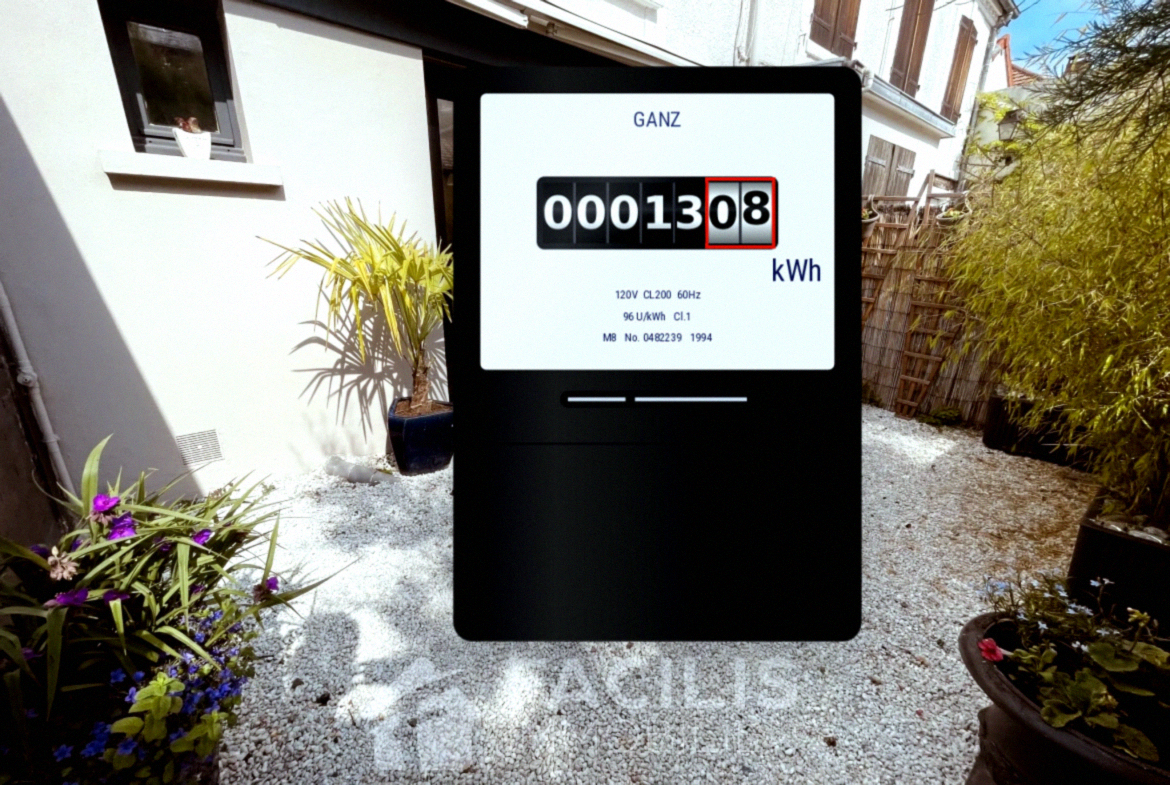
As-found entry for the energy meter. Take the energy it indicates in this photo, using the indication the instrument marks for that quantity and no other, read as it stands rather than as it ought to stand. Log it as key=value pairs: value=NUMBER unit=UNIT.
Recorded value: value=13.08 unit=kWh
